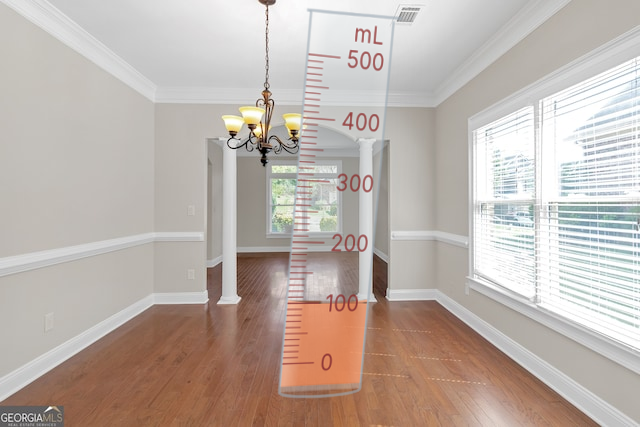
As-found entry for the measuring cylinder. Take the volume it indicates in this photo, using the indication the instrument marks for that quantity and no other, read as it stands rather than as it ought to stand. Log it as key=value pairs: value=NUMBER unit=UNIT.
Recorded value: value=100 unit=mL
